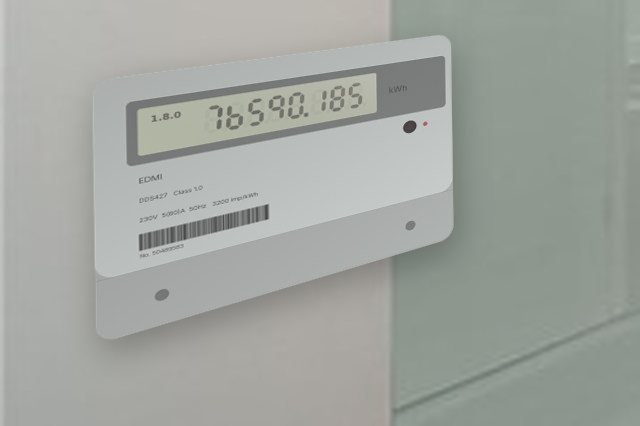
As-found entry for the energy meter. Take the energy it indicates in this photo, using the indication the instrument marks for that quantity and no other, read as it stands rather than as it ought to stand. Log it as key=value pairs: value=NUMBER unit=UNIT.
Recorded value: value=76590.185 unit=kWh
